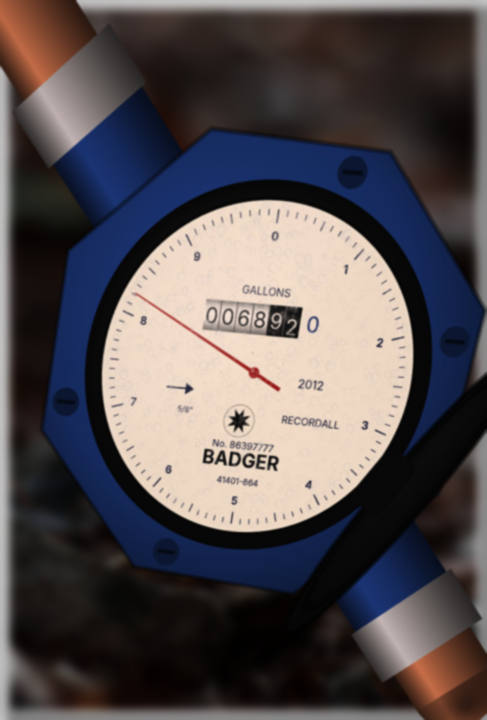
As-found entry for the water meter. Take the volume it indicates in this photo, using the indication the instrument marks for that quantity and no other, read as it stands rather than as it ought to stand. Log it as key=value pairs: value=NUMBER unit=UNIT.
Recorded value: value=68918.2 unit=gal
